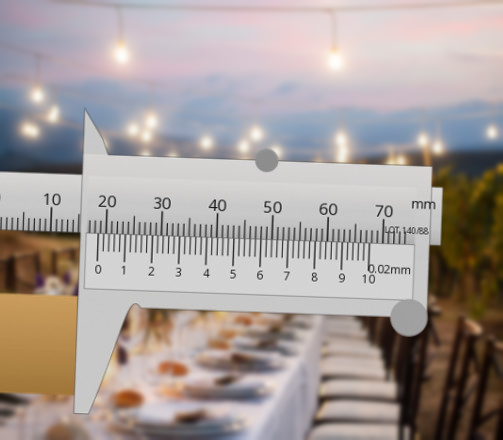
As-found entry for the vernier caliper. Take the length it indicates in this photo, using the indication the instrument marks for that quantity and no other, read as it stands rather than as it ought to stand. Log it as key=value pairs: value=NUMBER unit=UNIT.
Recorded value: value=18.6 unit=mm
